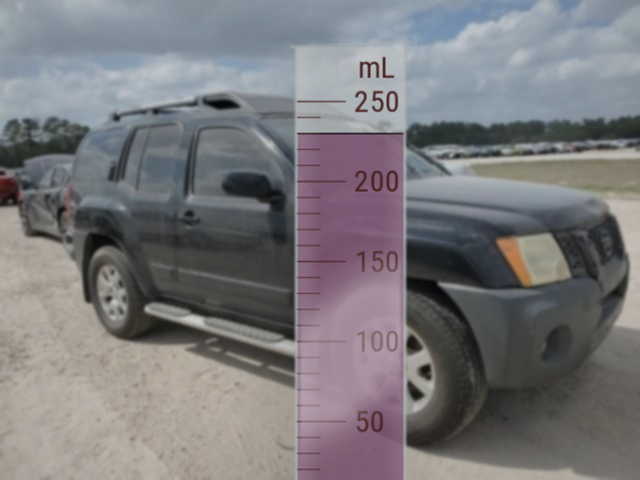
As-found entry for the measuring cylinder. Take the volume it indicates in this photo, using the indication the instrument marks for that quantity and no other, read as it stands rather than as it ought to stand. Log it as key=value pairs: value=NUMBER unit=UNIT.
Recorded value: value=230 unit=mL
